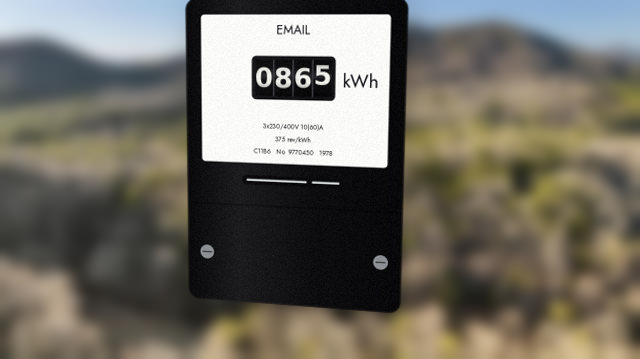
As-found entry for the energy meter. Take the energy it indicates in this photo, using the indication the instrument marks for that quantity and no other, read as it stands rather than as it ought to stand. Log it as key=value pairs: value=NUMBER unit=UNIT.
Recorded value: value=865 unit=kWh
